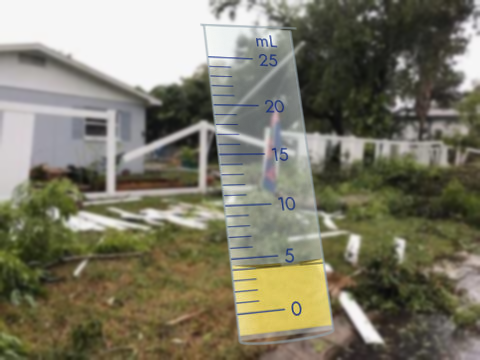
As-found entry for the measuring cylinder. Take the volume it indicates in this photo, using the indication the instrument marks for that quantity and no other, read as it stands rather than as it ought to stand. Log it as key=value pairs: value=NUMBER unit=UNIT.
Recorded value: value=4 unit=mL
